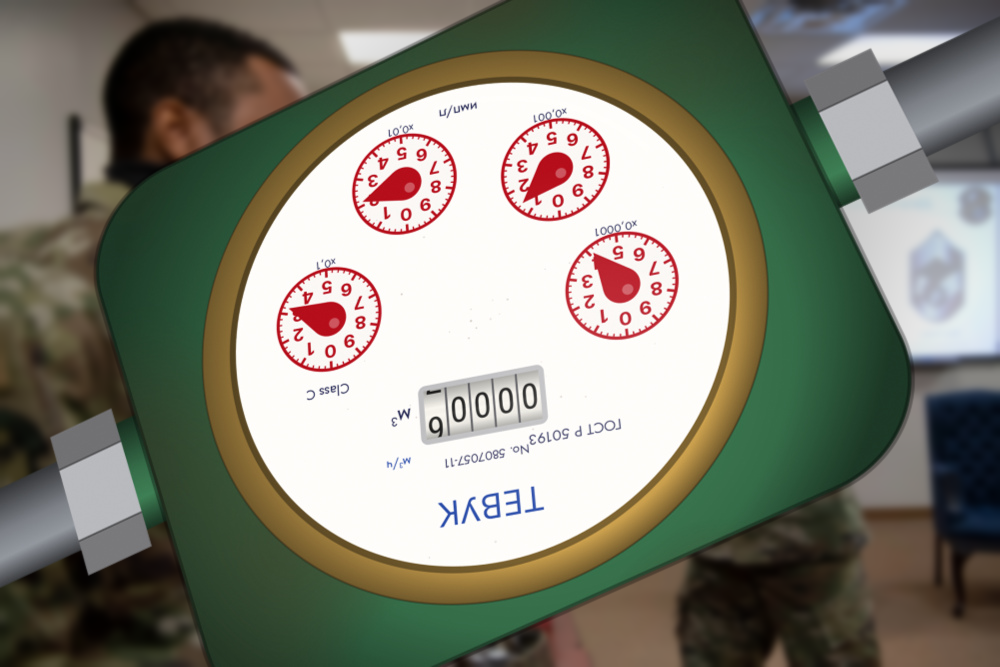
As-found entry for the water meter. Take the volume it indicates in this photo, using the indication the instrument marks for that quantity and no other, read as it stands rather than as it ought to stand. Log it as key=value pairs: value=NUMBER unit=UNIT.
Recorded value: value=6.3214 unit=m³
